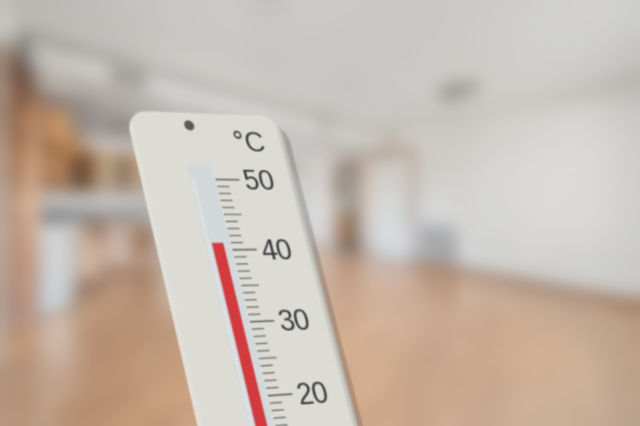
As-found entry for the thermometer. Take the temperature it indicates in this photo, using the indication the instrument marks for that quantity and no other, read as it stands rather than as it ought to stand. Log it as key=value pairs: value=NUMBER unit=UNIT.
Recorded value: value=41 unit=°C
